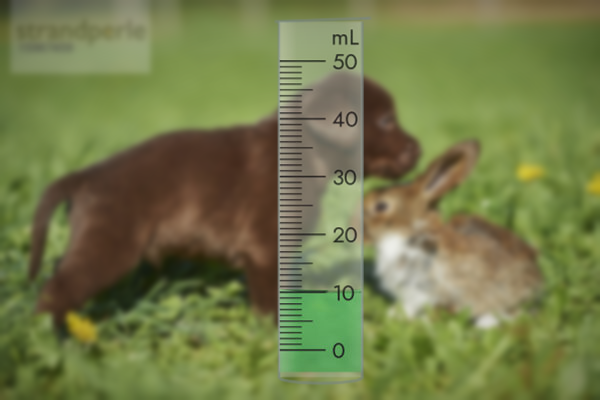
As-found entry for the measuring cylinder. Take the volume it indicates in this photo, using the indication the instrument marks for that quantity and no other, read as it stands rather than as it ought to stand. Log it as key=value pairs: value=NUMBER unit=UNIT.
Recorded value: value=10 unit=mL
